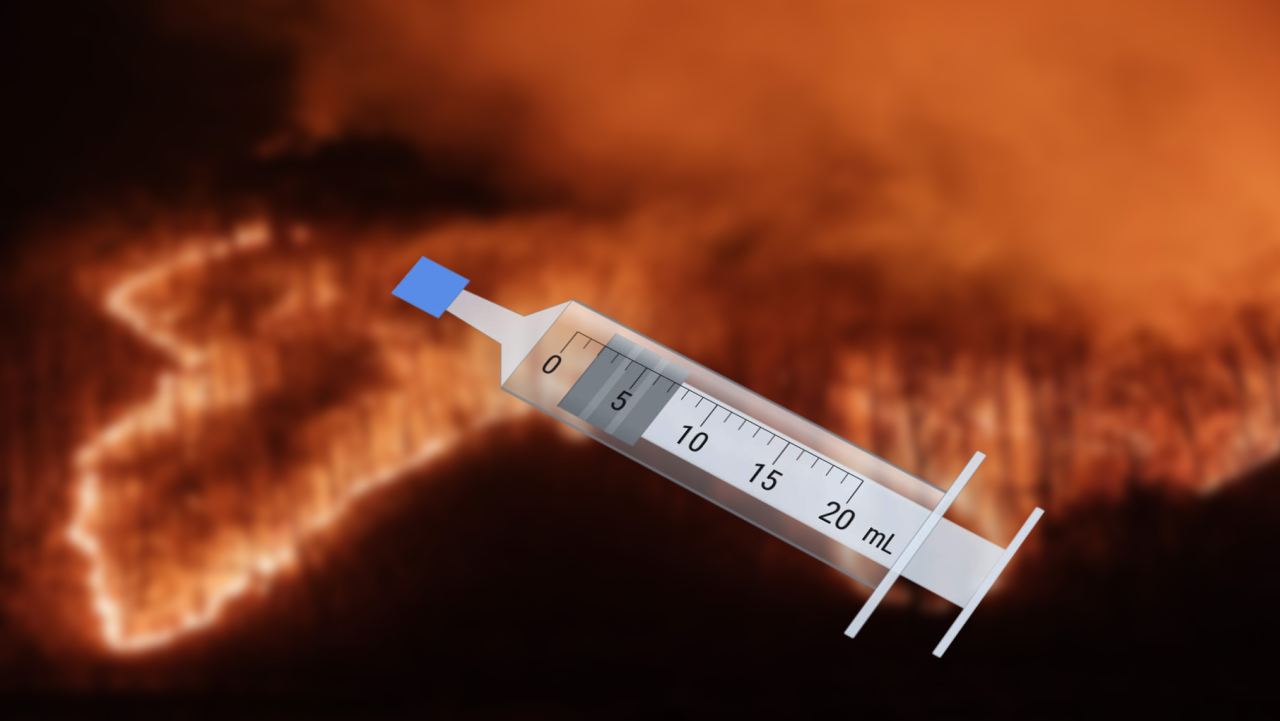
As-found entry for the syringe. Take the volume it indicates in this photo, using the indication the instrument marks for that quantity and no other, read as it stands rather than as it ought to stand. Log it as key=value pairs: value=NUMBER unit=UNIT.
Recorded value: value=2 unit=mL
